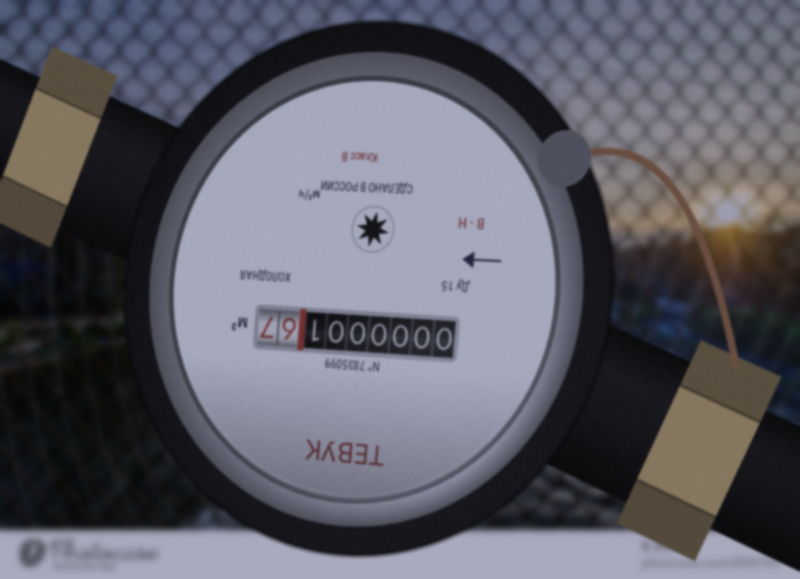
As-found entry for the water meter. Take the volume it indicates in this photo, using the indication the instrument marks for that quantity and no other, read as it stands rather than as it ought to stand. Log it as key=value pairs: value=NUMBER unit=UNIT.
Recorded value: value=1.67 unit=m³
